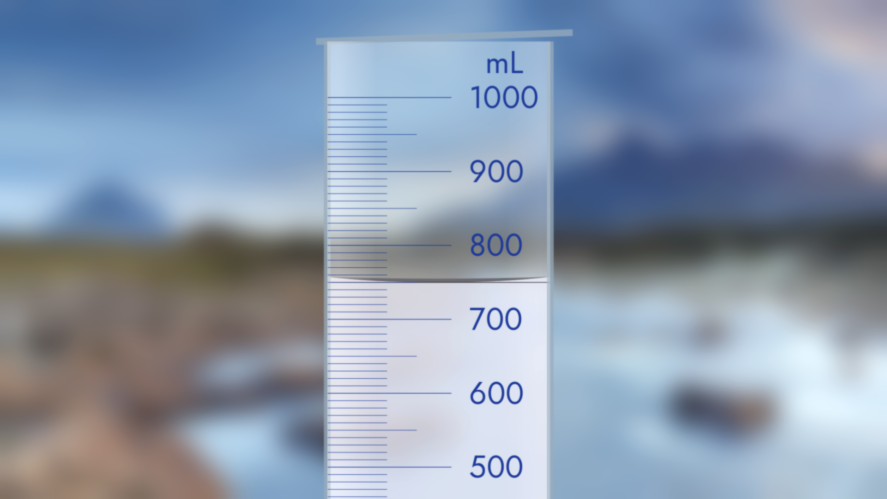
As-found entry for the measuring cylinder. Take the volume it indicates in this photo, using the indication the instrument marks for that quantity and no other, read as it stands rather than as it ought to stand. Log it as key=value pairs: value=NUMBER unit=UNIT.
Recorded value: value=750 unit=mL
